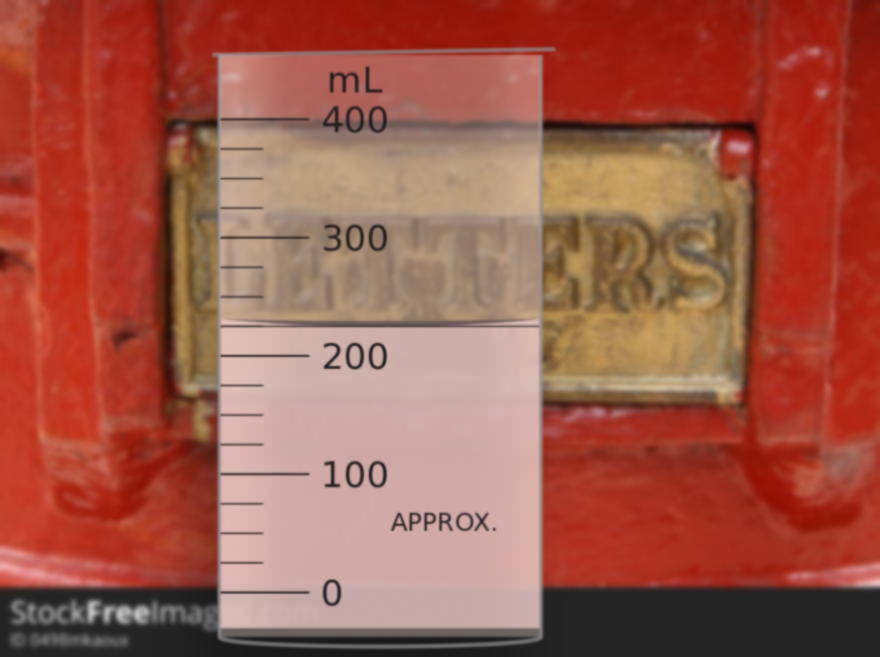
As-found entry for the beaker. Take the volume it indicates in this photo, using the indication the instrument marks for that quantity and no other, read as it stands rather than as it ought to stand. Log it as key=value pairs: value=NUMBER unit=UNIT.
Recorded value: value=225 unit=mL
